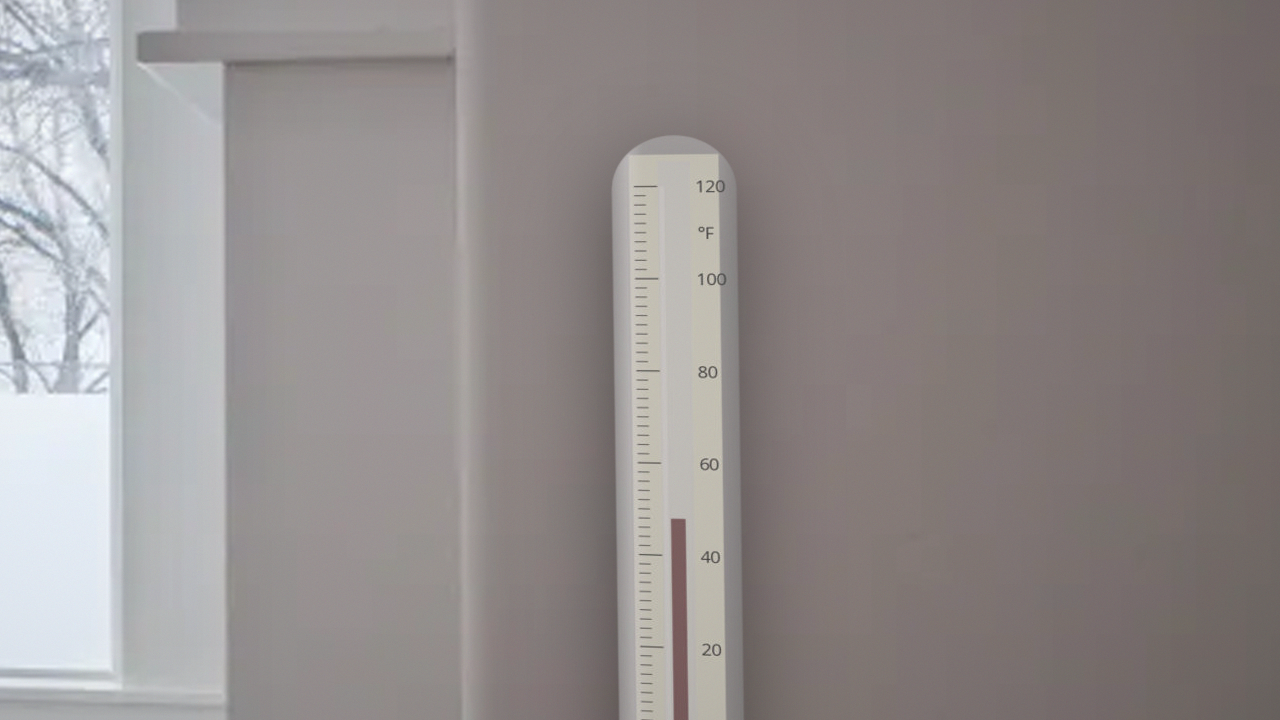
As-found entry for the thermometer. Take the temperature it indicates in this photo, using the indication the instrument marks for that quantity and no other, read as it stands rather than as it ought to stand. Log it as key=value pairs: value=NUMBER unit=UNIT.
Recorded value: value=48 unit=°F
